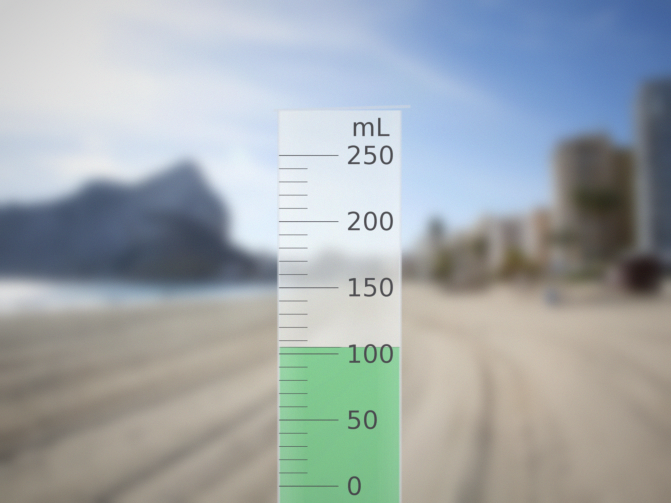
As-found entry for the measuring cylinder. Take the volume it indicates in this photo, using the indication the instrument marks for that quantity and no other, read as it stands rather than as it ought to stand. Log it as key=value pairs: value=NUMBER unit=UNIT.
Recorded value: value=105 unit=mL
